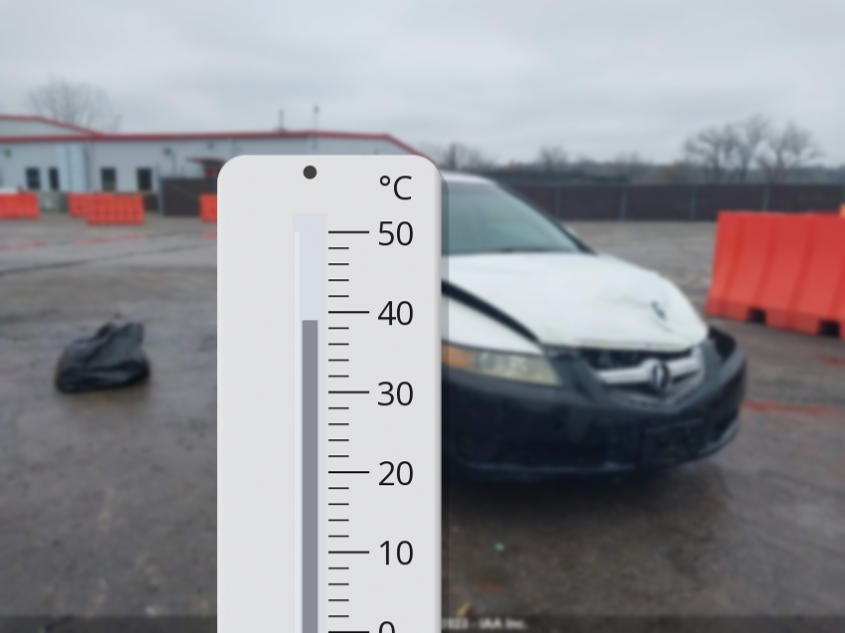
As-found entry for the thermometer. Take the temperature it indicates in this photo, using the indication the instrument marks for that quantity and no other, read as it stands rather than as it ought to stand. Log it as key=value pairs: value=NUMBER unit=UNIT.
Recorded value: value=39 unit=°C
